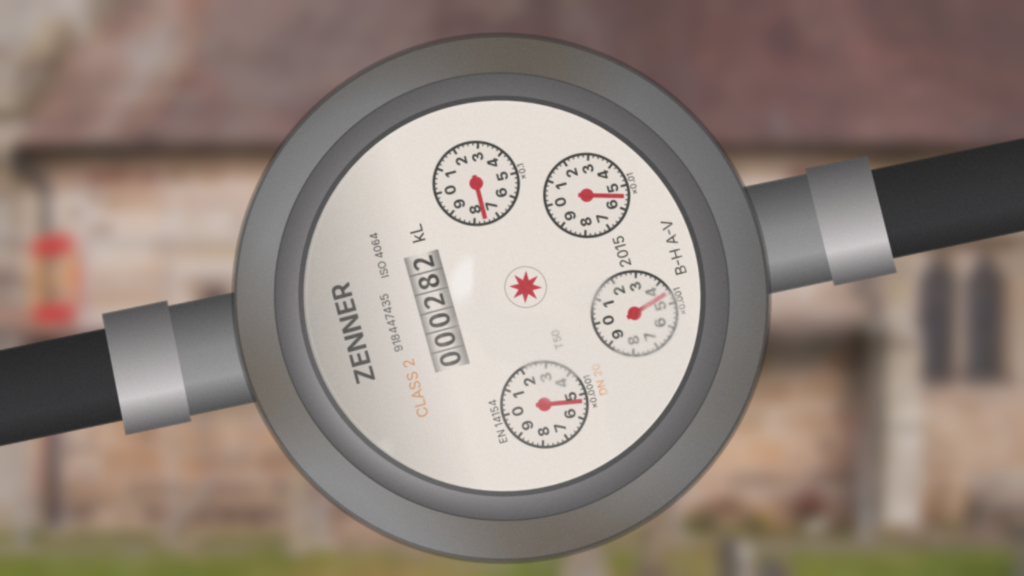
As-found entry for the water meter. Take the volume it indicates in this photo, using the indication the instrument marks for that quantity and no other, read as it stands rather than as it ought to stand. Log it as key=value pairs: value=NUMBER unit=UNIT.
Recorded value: value=282.7545 unit=kL
